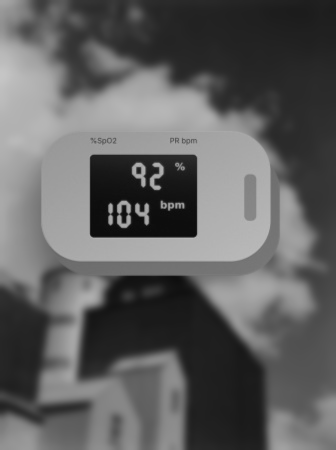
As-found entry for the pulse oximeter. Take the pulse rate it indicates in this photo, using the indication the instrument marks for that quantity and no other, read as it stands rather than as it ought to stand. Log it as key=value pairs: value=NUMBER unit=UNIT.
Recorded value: value=104 unit=bpm
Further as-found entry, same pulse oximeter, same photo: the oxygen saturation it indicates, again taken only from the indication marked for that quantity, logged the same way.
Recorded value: value=92 unit=%
